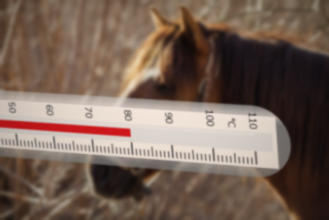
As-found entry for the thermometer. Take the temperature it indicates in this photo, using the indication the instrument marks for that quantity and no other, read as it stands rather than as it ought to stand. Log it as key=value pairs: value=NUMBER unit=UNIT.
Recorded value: value=80 unit=°C
